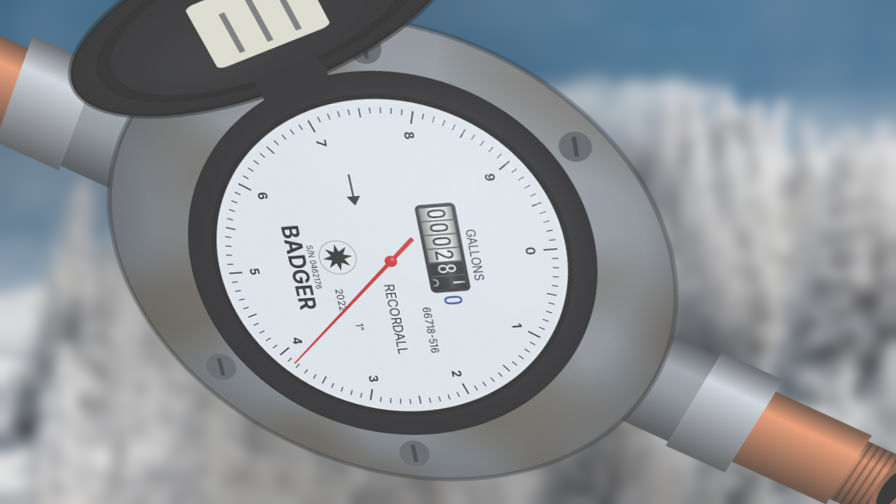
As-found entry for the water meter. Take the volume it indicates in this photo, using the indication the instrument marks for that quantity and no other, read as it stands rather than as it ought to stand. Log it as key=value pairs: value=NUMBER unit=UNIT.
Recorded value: value=2813.8 unit=gal
